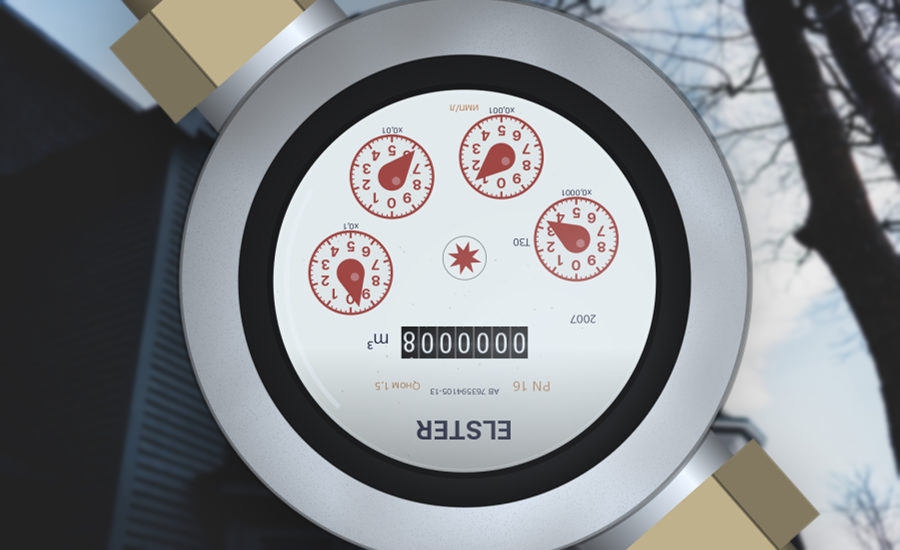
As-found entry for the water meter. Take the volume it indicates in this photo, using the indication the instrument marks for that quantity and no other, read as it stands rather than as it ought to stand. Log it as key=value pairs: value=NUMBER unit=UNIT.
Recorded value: value=7.9613 unit=m³
